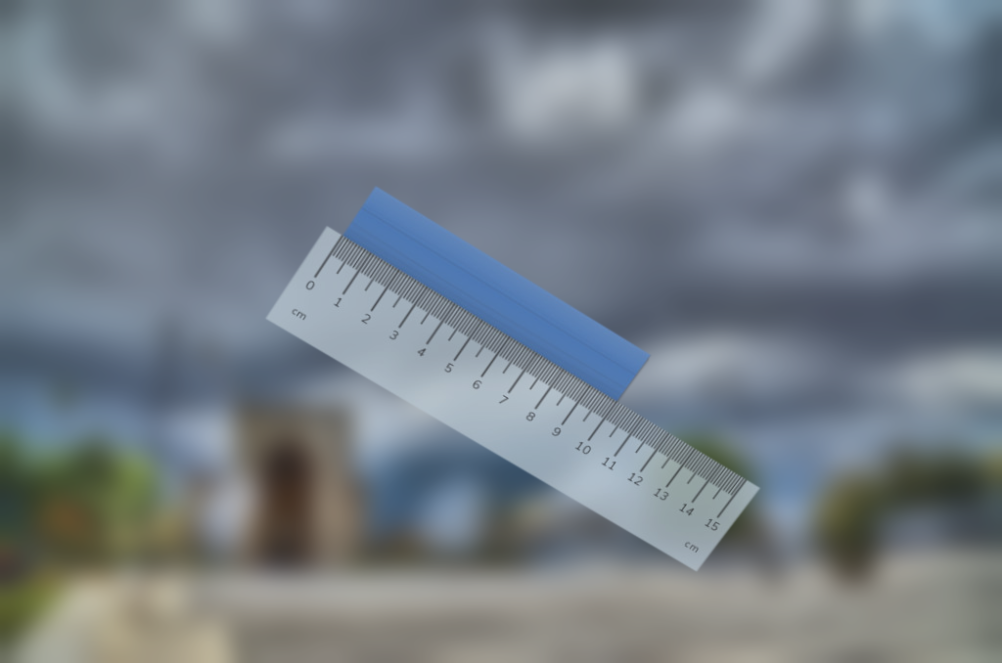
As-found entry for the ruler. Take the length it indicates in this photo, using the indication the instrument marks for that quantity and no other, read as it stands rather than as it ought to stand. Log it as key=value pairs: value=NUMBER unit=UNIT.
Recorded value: value=10 unit=cm
